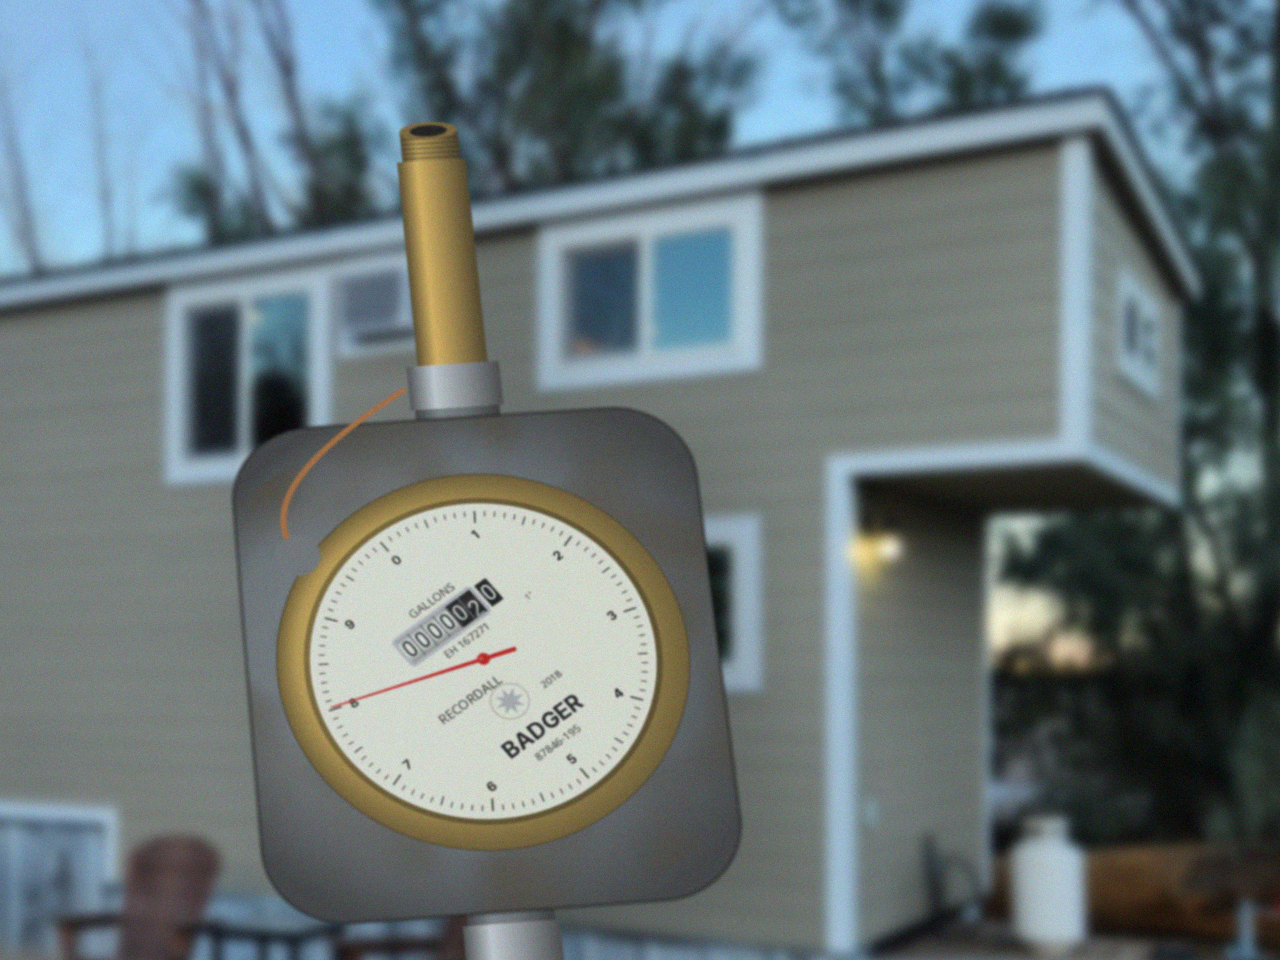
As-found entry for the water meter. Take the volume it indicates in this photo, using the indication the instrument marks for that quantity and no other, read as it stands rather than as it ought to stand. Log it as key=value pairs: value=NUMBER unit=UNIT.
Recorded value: value=18.0 unit=gal
